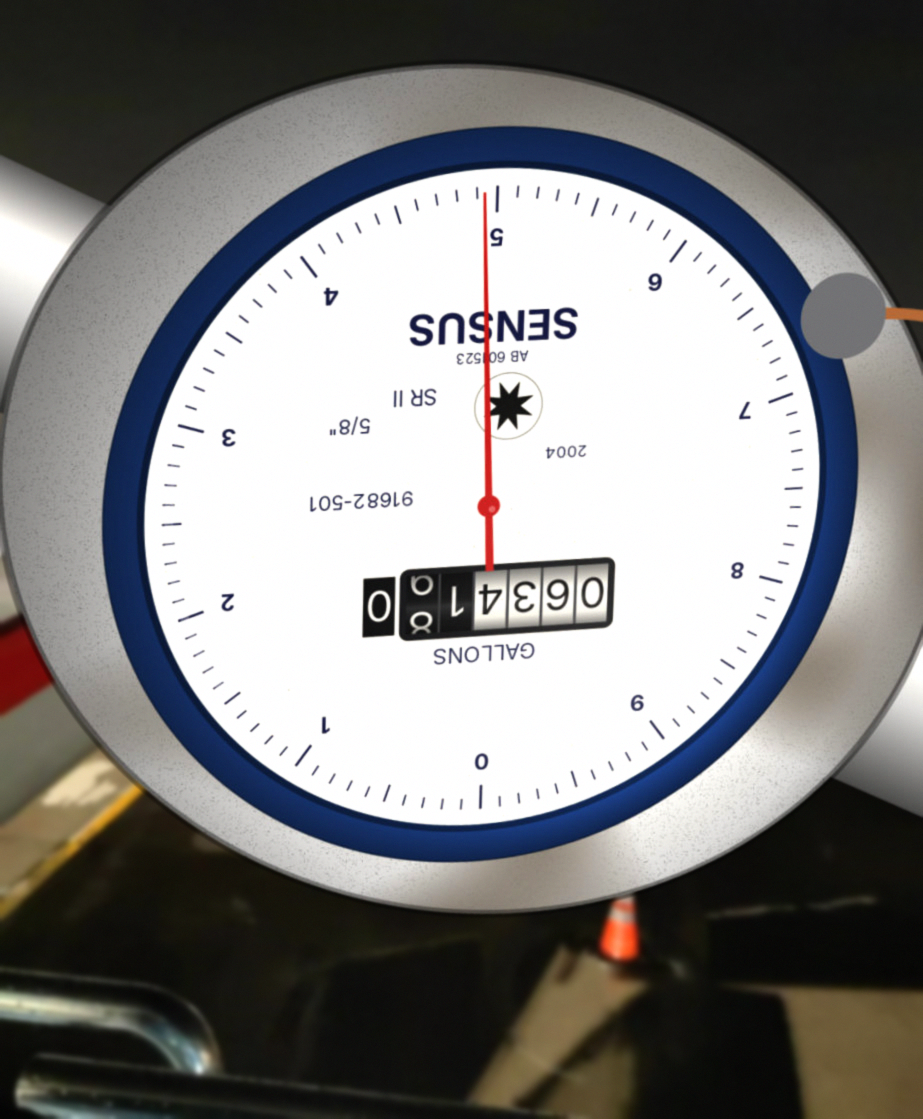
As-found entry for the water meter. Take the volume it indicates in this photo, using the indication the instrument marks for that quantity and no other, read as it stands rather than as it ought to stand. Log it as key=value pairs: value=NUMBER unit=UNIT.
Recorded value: value=634184.9 unit=gal
